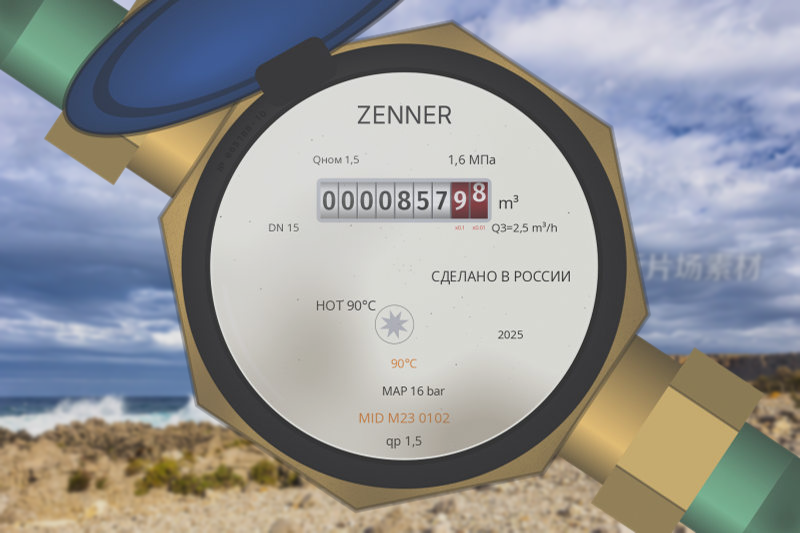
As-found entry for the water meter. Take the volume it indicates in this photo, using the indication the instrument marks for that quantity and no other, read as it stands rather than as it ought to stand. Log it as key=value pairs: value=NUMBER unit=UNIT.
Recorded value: value=857.98 unit=m³
